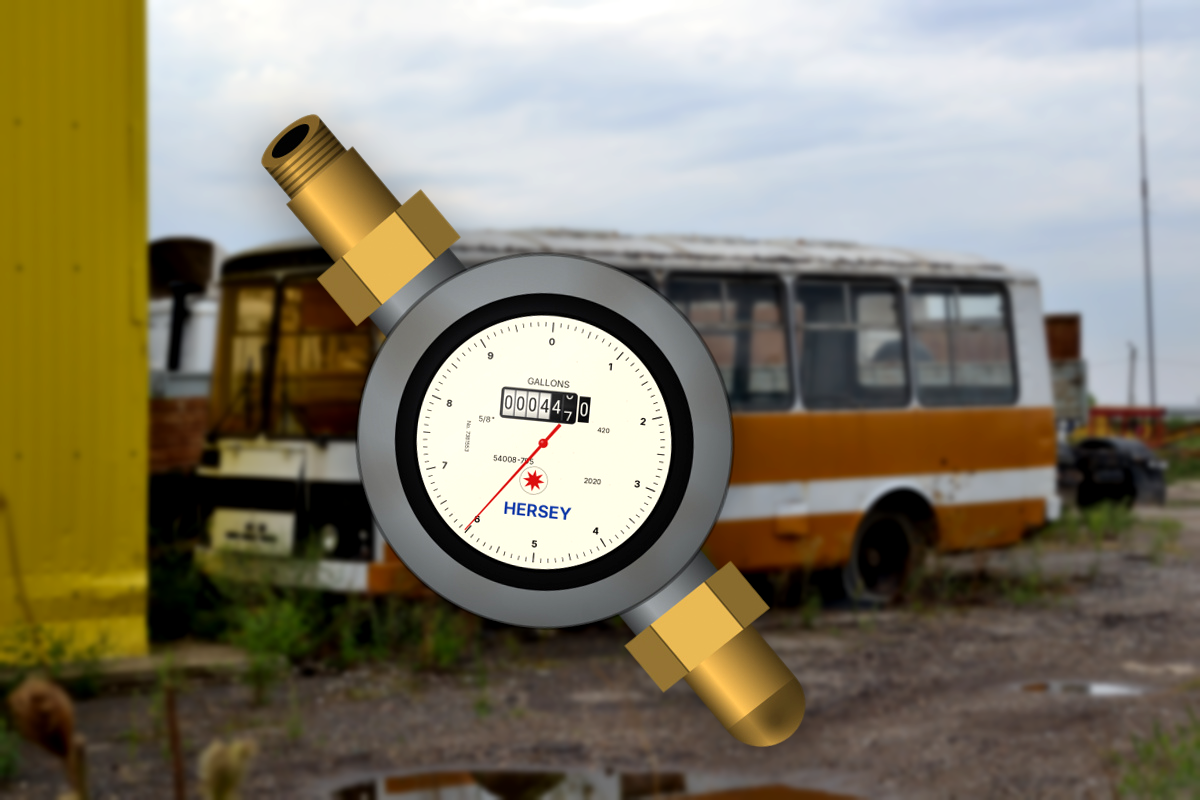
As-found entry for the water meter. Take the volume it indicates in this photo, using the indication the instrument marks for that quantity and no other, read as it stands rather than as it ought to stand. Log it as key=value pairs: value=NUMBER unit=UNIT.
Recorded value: value=4466.0 unit=gal
